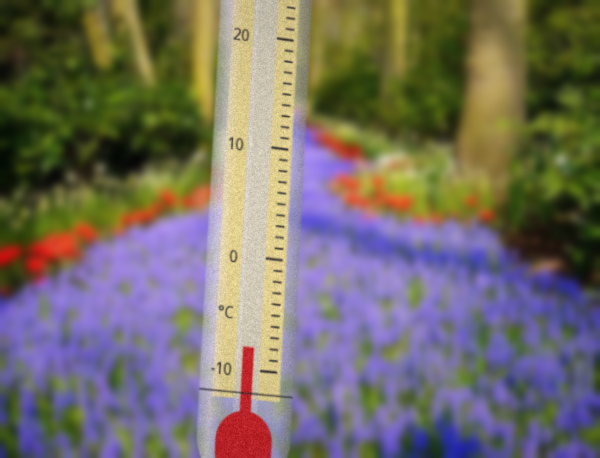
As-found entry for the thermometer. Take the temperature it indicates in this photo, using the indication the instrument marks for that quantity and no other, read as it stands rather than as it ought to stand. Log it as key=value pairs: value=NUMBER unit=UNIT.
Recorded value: value=-8 unit=°C
